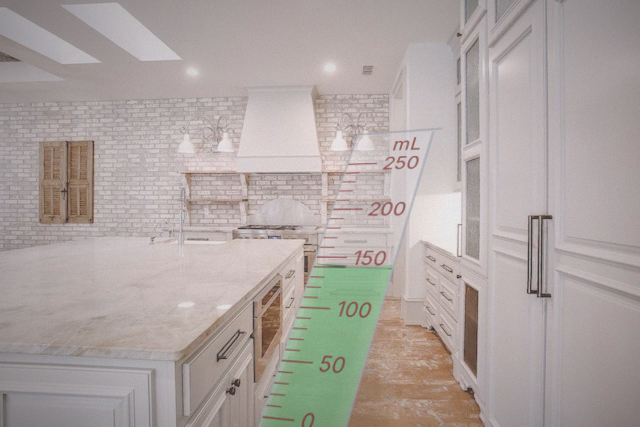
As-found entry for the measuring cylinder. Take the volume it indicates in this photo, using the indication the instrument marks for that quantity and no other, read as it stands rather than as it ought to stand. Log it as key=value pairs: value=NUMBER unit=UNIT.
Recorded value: value=140 unit=mL
